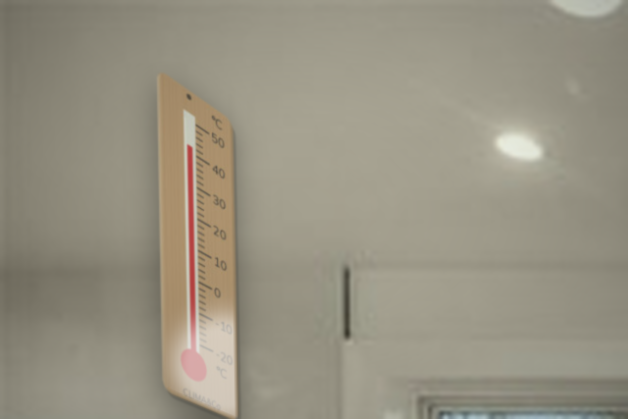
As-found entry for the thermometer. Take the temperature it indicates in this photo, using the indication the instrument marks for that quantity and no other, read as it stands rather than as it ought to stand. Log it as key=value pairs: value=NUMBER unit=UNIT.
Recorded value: value=42 unit=°C
